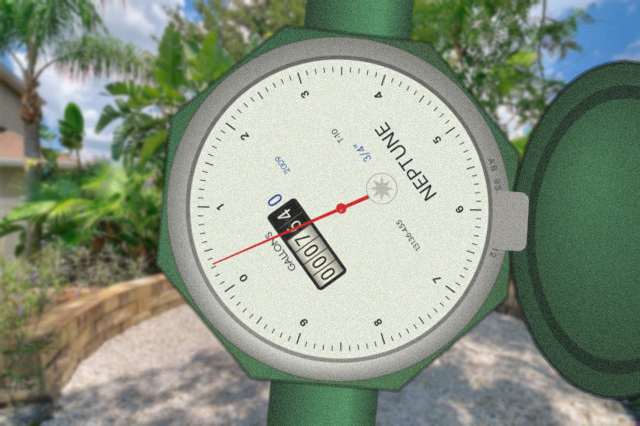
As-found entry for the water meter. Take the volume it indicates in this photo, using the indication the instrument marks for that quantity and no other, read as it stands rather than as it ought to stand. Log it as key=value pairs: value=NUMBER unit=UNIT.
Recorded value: value=7640.3 unit=gal
